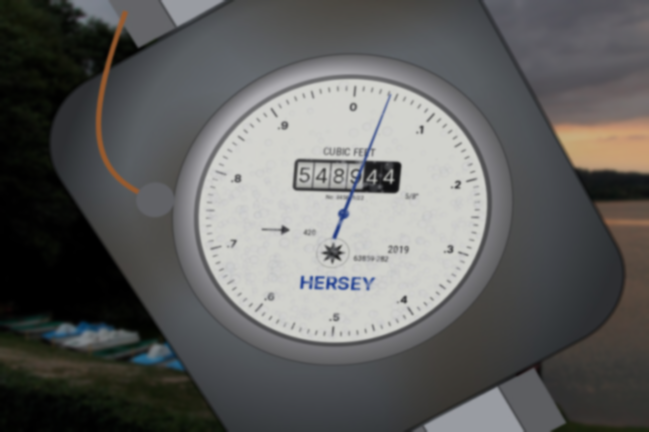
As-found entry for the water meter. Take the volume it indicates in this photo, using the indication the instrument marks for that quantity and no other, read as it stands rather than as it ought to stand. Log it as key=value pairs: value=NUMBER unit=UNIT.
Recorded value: value=548944.04 unit=ft³
